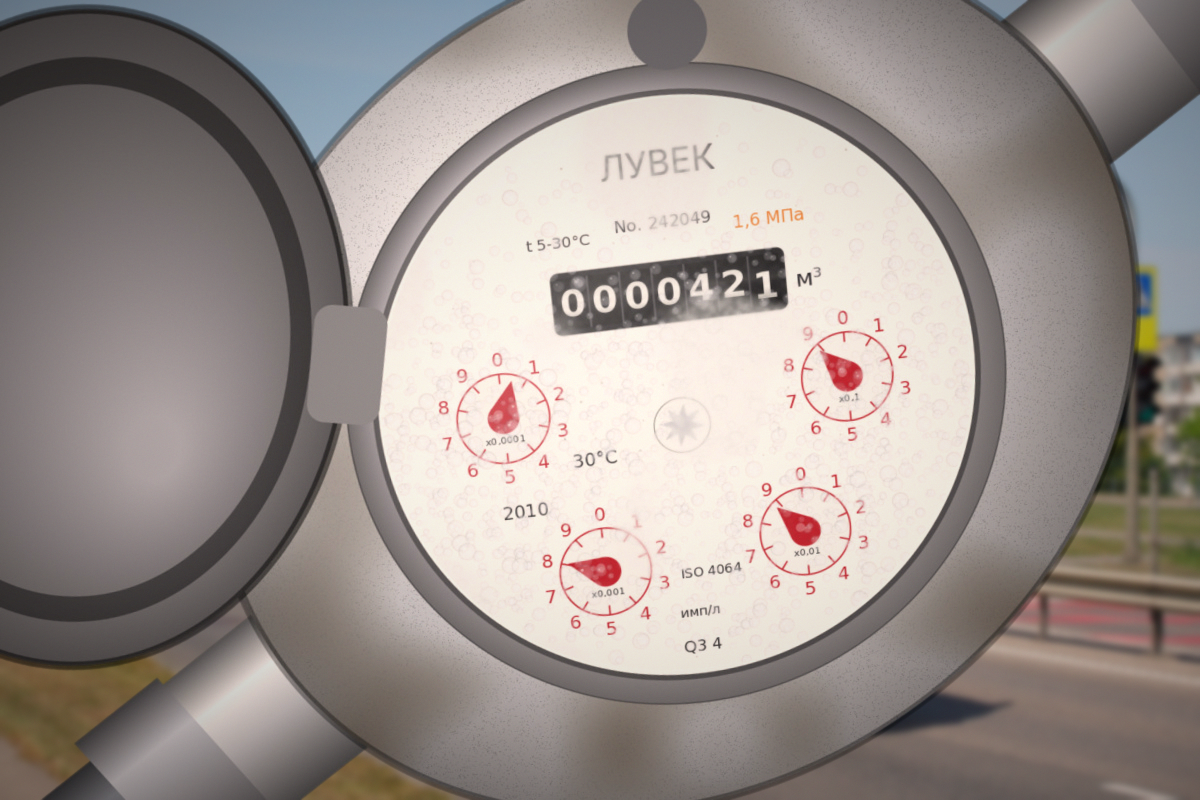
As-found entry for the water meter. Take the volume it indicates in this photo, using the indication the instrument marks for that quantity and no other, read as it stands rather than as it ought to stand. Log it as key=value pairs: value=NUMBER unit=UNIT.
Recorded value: value=420.8880 unit=m³
